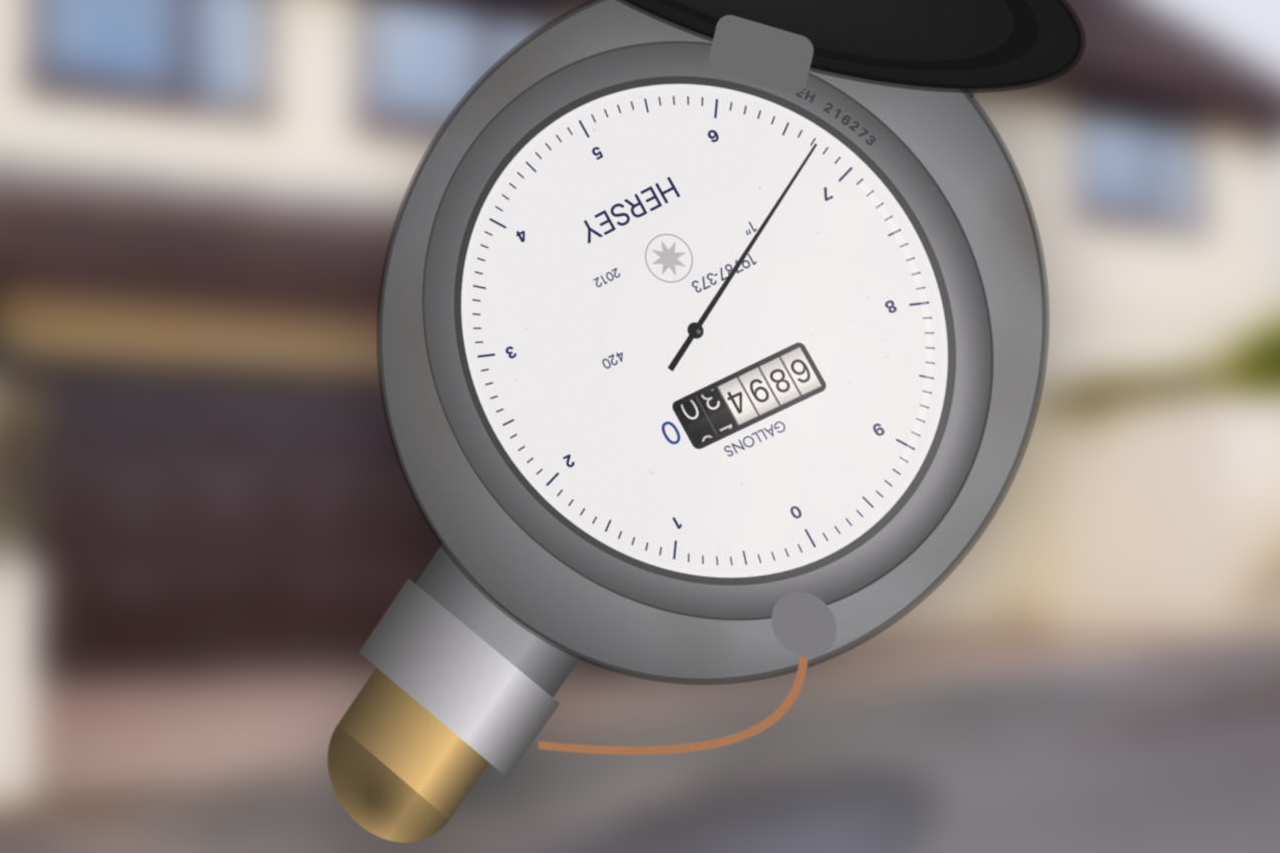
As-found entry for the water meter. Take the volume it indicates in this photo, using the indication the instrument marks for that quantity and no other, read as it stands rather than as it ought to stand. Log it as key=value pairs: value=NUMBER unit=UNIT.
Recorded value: value=6894296.7 unit=gal
